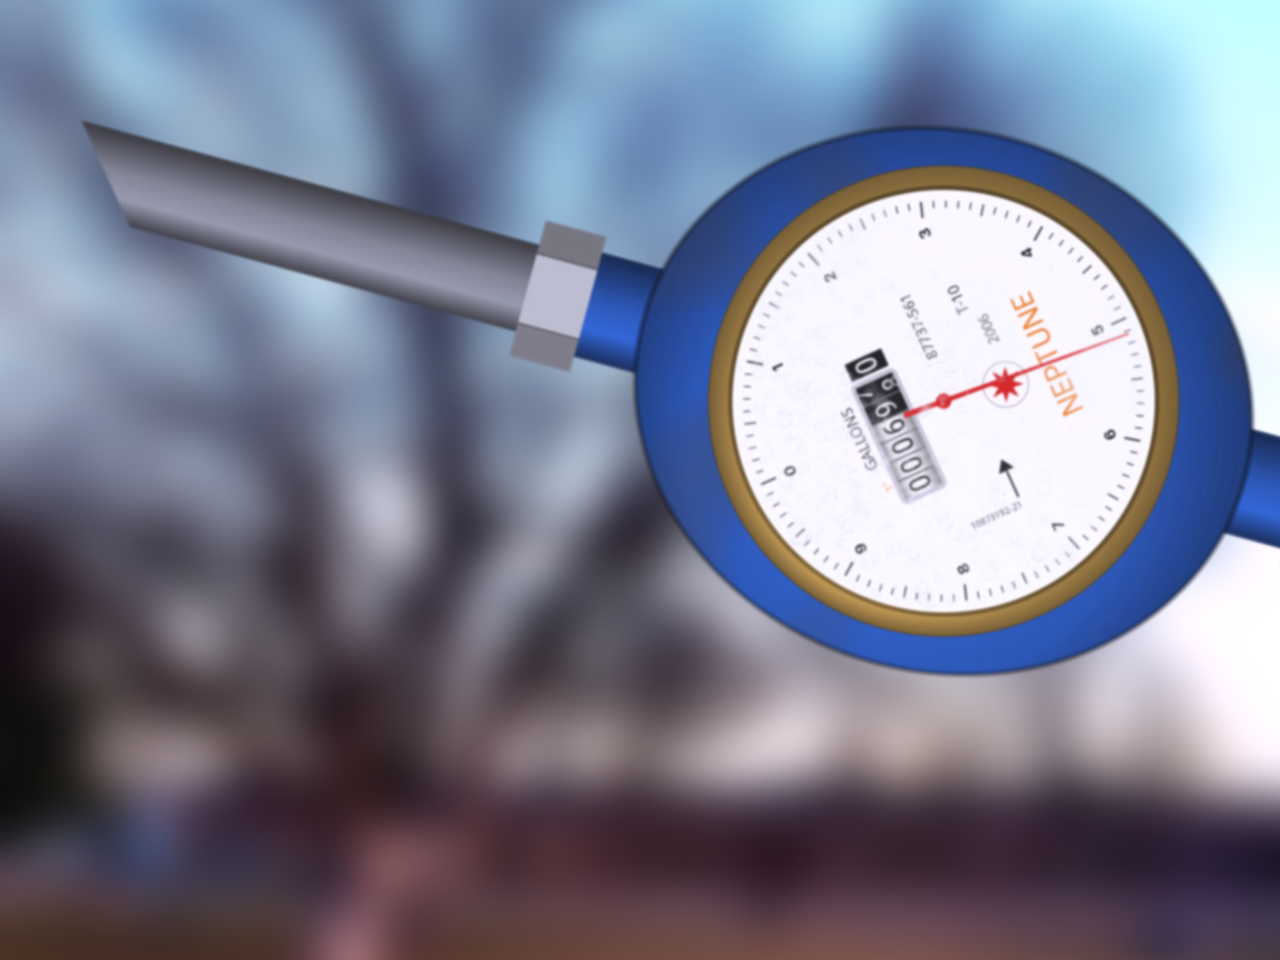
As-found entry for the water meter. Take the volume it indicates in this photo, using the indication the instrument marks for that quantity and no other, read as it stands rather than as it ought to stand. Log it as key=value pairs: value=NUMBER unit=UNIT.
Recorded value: value=6975.1 unit=gal
